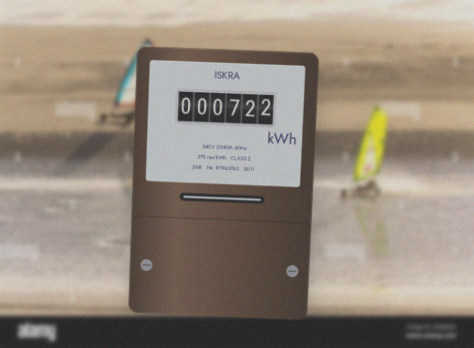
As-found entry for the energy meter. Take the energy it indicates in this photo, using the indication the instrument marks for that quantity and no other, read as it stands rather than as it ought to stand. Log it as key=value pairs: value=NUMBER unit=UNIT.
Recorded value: value=722 unit=kWh
